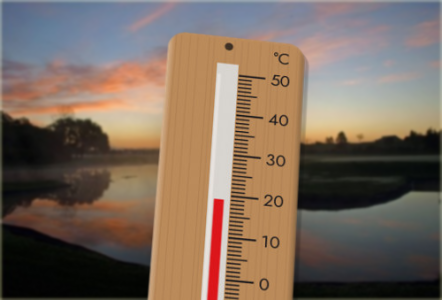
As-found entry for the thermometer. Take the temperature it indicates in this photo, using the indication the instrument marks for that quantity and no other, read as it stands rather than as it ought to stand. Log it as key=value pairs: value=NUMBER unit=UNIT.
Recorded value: value=19 unit=°C
